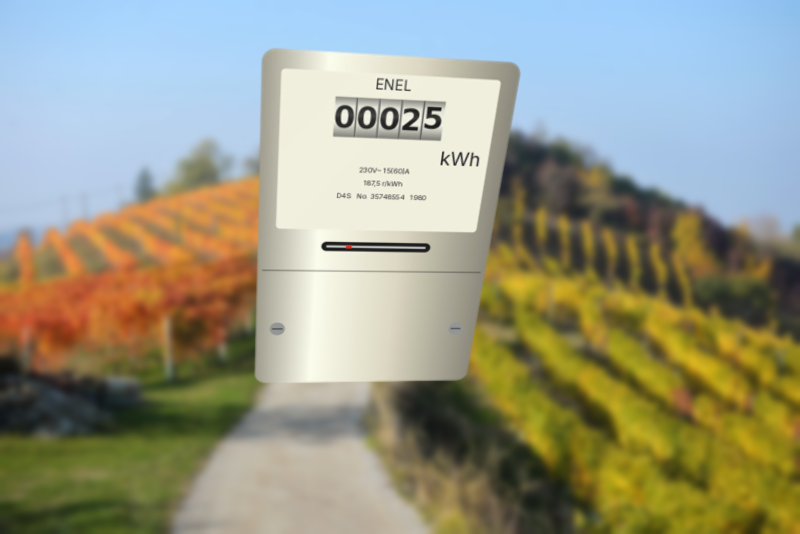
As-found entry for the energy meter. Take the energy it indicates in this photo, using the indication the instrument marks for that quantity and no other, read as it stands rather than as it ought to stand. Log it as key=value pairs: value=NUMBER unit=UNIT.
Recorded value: value=25 unit=kWh
